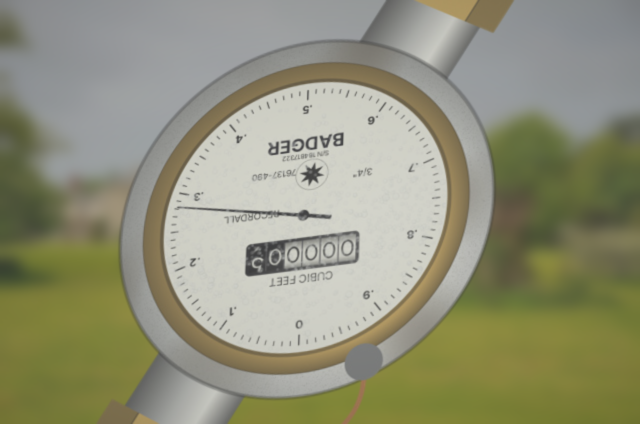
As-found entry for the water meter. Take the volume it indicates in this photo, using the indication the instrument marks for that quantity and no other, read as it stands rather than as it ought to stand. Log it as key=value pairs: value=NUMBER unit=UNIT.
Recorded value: value=5.28 unit=ft³
